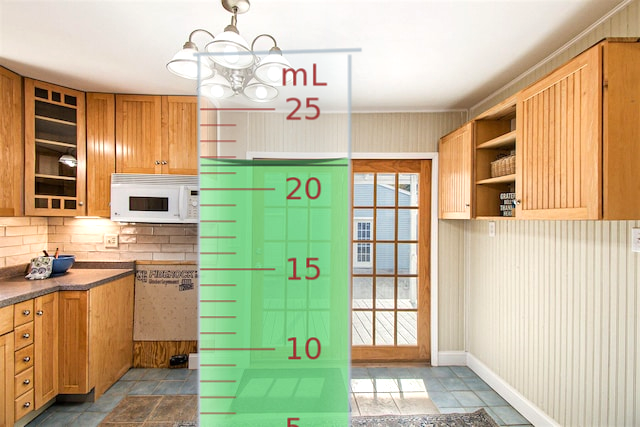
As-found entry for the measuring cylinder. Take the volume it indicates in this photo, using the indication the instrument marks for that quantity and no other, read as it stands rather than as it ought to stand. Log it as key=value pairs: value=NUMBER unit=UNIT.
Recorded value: value=21.5 unit=mL
